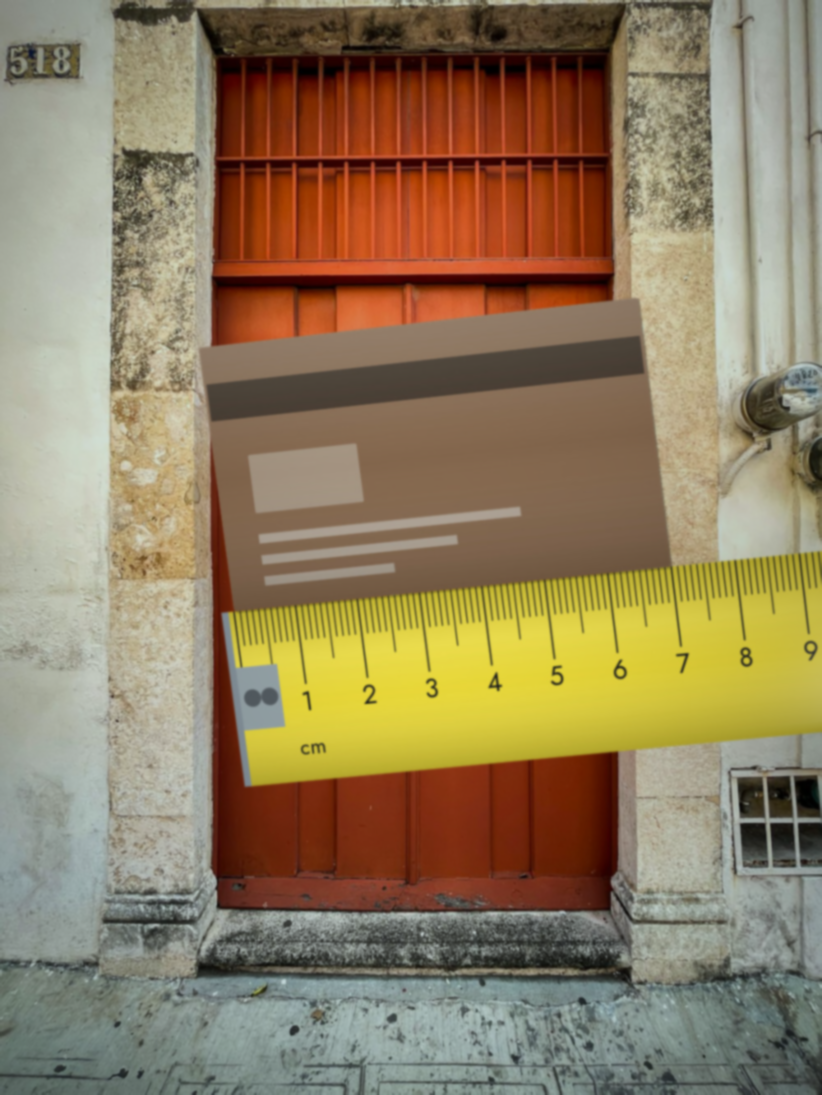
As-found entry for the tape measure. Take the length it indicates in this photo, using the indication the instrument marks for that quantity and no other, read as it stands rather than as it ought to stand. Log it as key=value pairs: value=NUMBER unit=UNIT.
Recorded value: value=7 unit=cm
